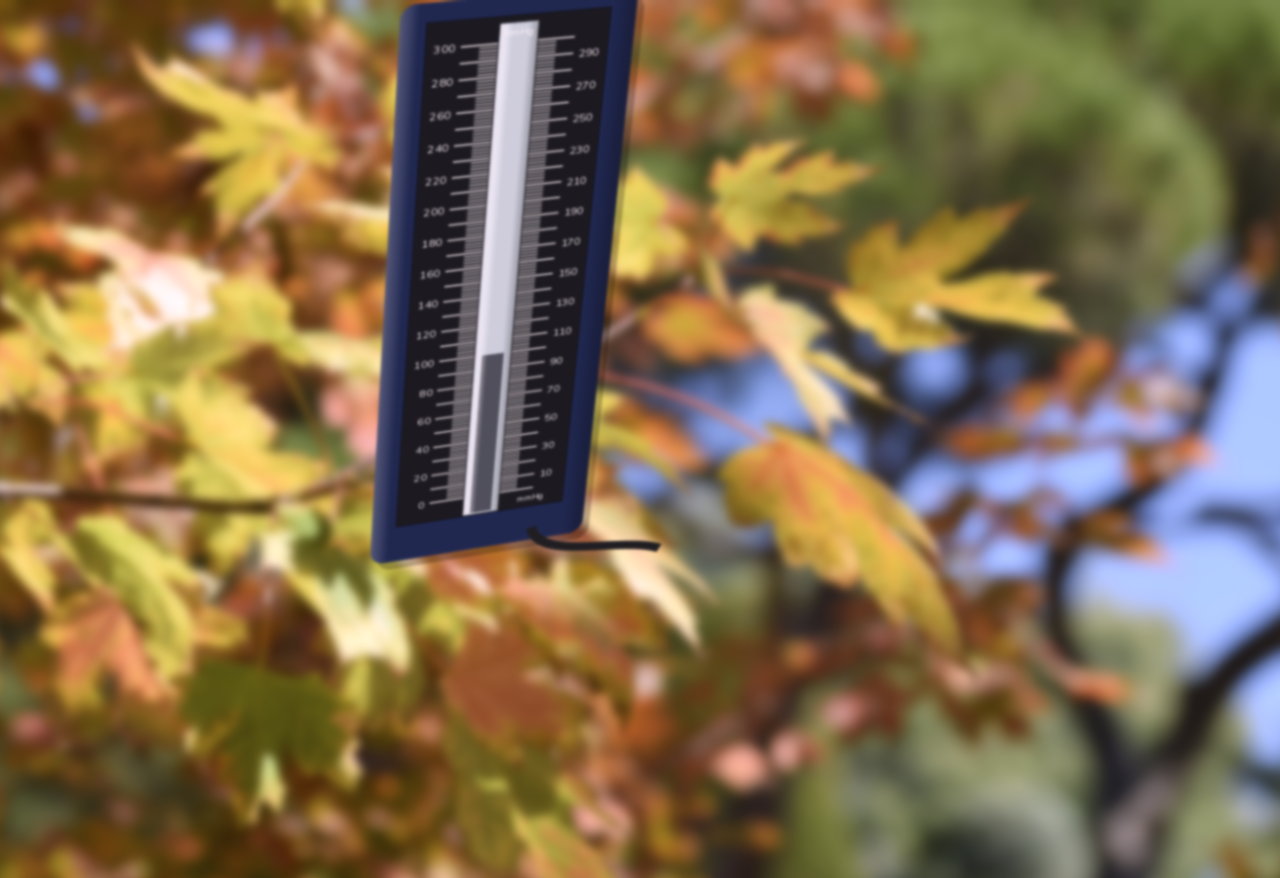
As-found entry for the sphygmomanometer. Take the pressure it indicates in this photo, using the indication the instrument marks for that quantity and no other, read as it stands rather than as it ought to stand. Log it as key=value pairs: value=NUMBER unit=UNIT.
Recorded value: value=100 unit=mmHg
